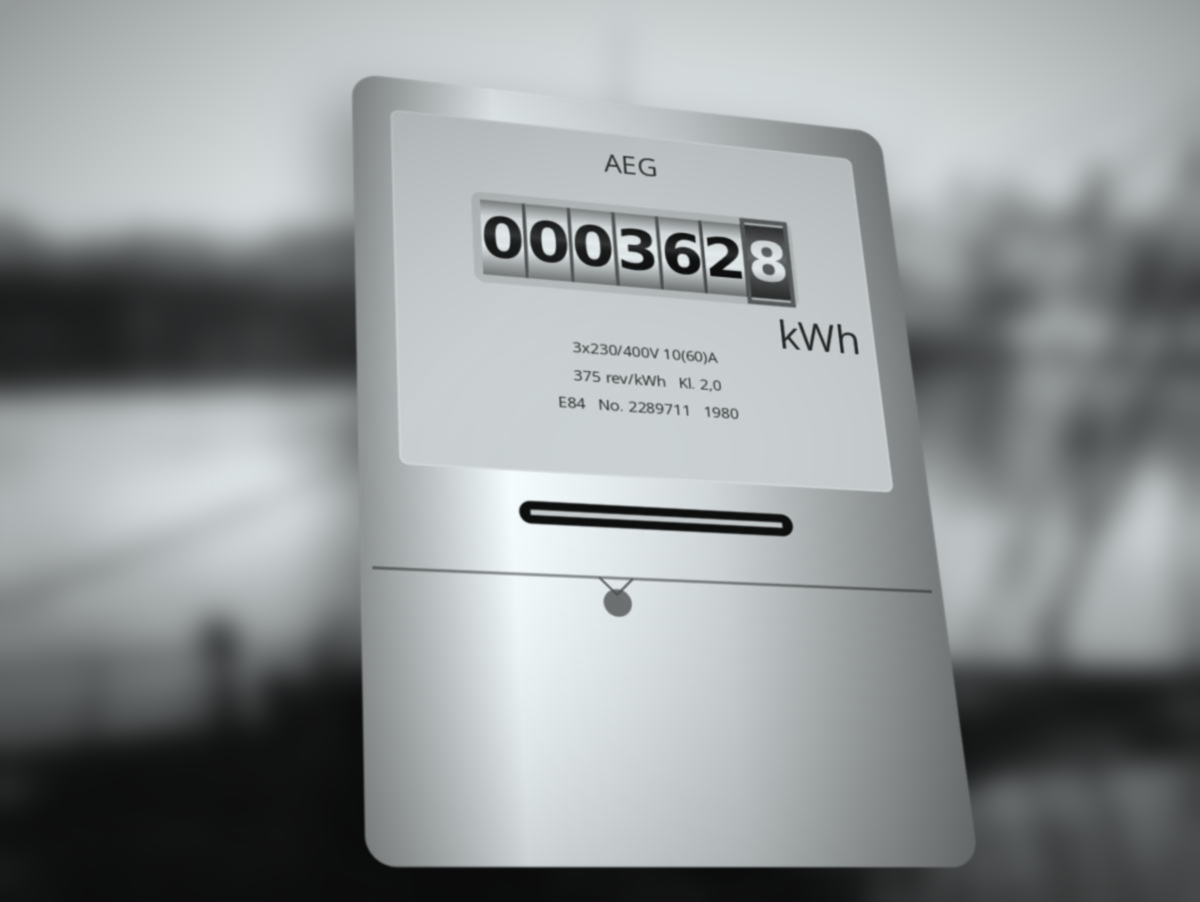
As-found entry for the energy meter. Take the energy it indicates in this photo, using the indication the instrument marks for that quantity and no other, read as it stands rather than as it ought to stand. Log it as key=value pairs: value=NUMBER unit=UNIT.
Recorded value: value=362.8 unit=kWh
